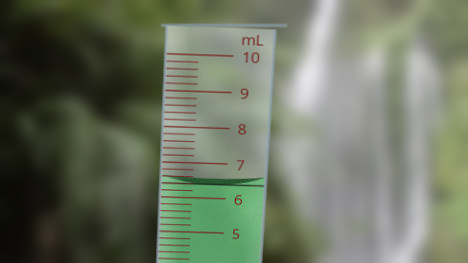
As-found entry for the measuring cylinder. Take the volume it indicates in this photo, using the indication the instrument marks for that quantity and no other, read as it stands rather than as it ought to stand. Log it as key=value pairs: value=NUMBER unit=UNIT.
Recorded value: value=6.4 unit=mL
